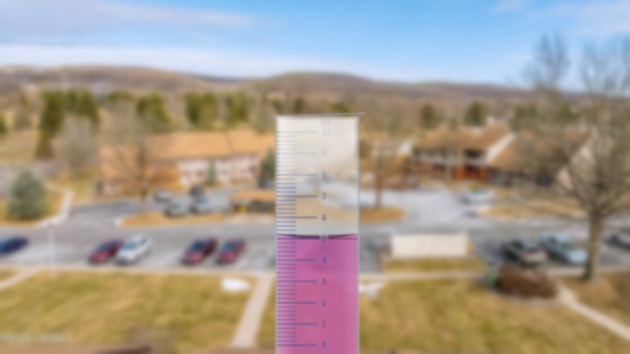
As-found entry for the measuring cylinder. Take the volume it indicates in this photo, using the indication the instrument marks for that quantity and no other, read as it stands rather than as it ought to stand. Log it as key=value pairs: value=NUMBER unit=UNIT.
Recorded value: value=5 unit=mL
